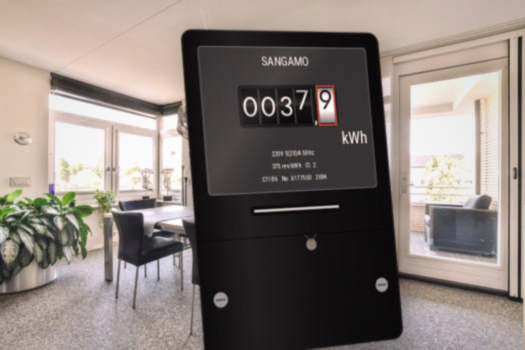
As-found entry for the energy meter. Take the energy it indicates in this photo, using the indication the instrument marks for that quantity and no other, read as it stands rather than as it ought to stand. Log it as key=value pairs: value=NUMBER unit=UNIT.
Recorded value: value=37.9 unit=kWh
